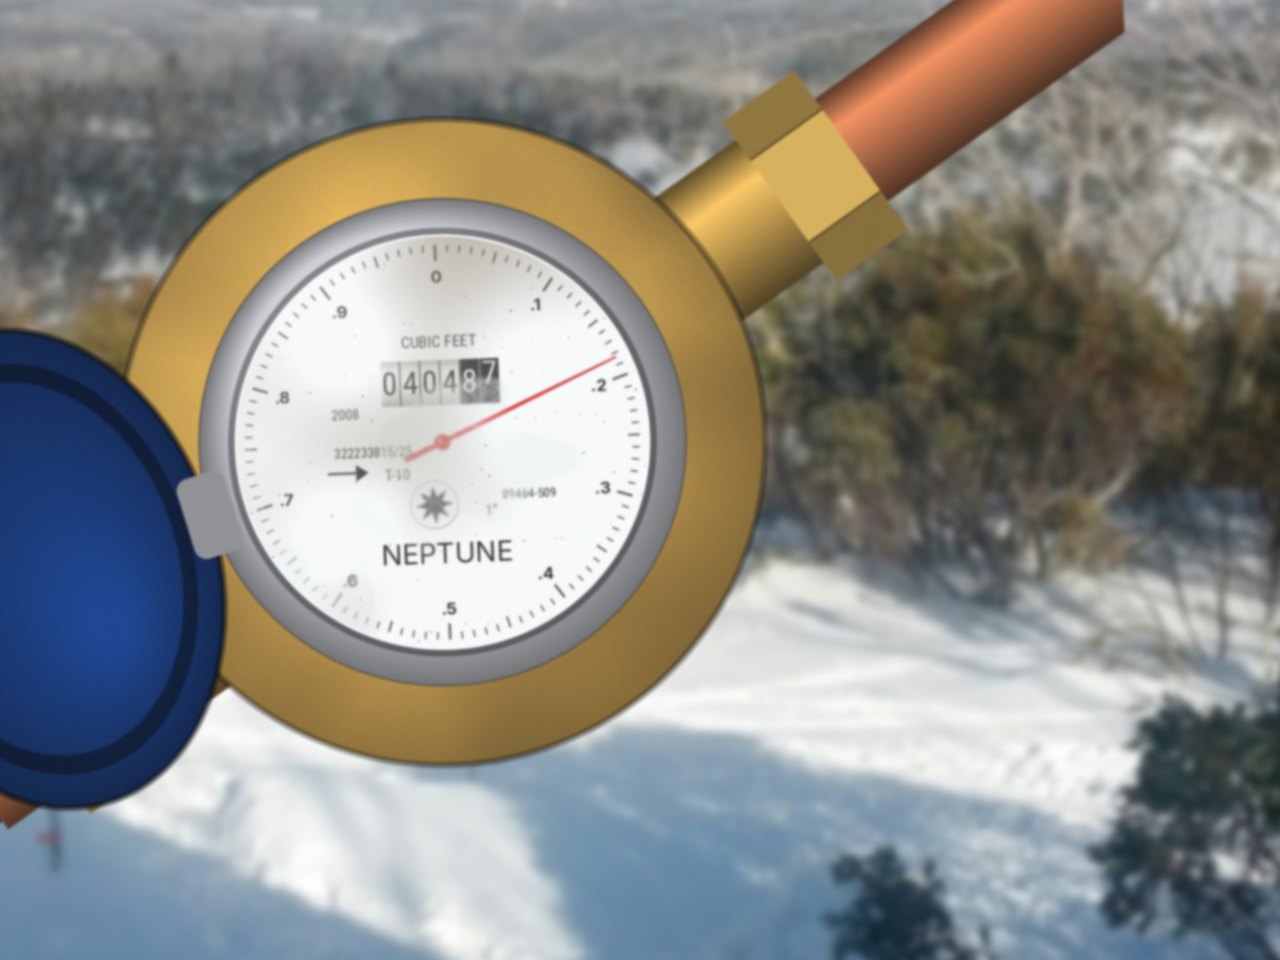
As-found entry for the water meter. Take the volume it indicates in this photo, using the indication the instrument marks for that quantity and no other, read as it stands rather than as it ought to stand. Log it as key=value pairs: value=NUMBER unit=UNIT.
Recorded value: value=40487.18 unit=ft³
